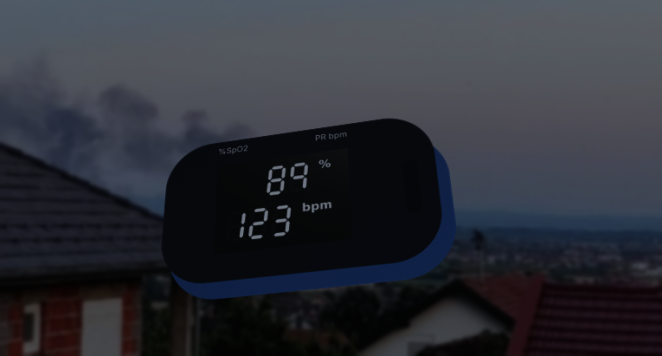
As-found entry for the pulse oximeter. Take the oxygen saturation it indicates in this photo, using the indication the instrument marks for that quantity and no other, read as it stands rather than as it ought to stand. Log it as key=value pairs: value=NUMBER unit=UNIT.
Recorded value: value=89 unit=%
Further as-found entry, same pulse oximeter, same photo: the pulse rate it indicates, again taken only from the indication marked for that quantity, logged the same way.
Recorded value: value=123 unit=bpm
